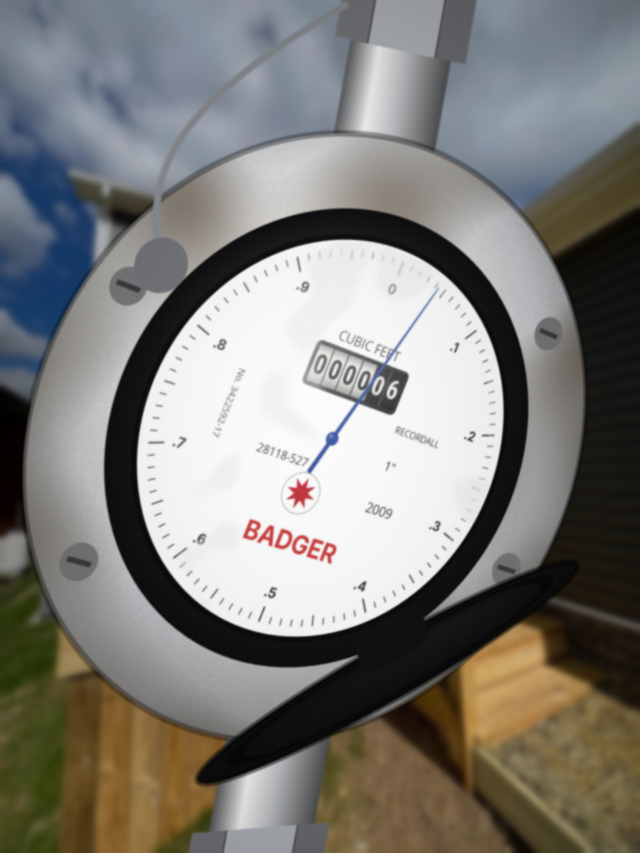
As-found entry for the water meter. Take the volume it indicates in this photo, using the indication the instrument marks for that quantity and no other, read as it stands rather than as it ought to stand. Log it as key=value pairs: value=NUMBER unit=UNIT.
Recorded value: value=6.04 unit=ft³
